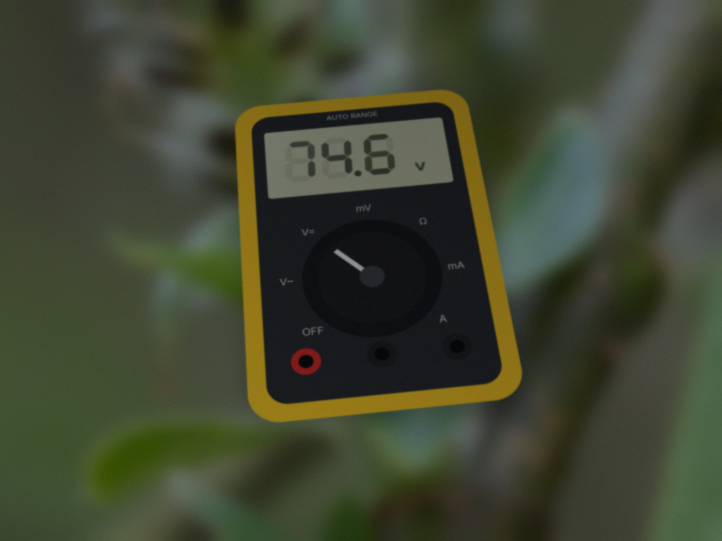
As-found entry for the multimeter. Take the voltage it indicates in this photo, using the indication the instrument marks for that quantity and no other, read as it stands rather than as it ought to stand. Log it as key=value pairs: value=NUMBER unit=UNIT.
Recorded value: value=74.6 unit=V
